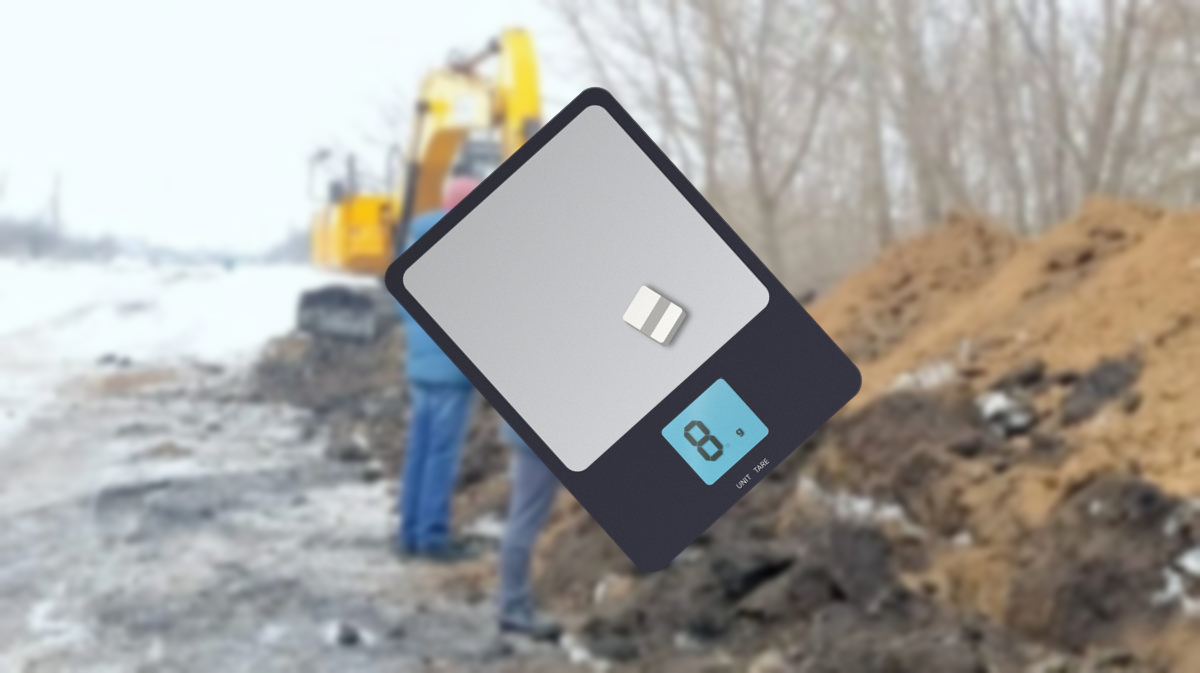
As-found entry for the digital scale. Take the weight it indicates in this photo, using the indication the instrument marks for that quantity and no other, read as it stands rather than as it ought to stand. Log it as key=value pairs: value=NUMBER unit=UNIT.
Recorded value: value=8 unit=g
